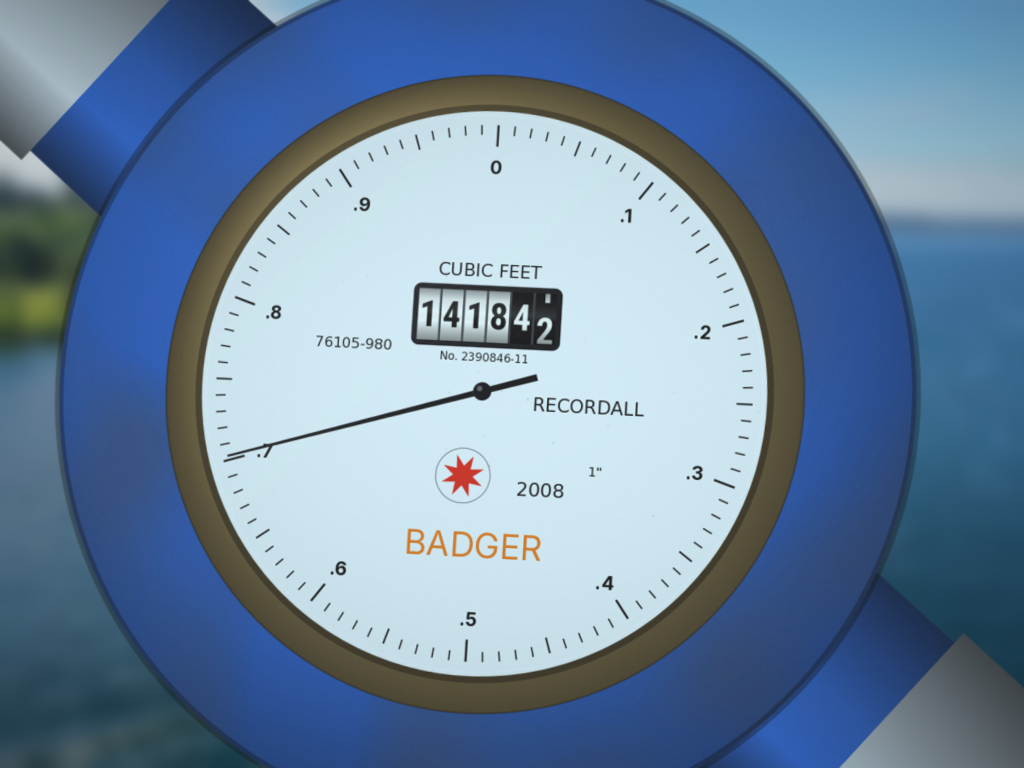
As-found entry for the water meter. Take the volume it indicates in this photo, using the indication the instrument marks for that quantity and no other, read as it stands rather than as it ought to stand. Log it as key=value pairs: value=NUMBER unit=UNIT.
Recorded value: value=141841.70 unit=ft³
